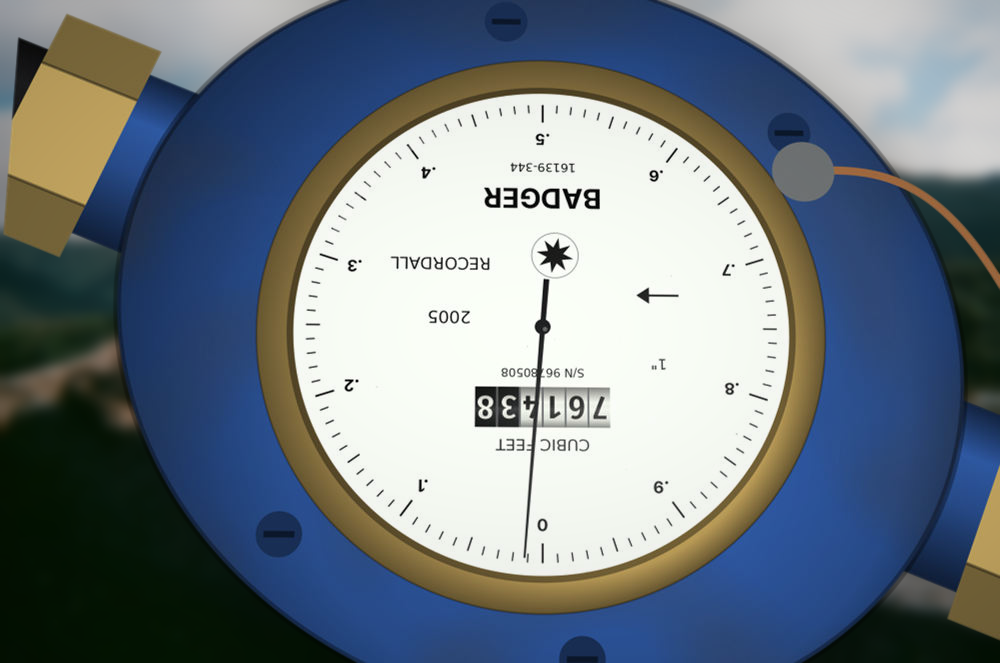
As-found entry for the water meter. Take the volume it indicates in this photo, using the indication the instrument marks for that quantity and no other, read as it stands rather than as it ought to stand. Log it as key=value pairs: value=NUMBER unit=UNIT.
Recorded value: value=761438.01 unit=ft³
